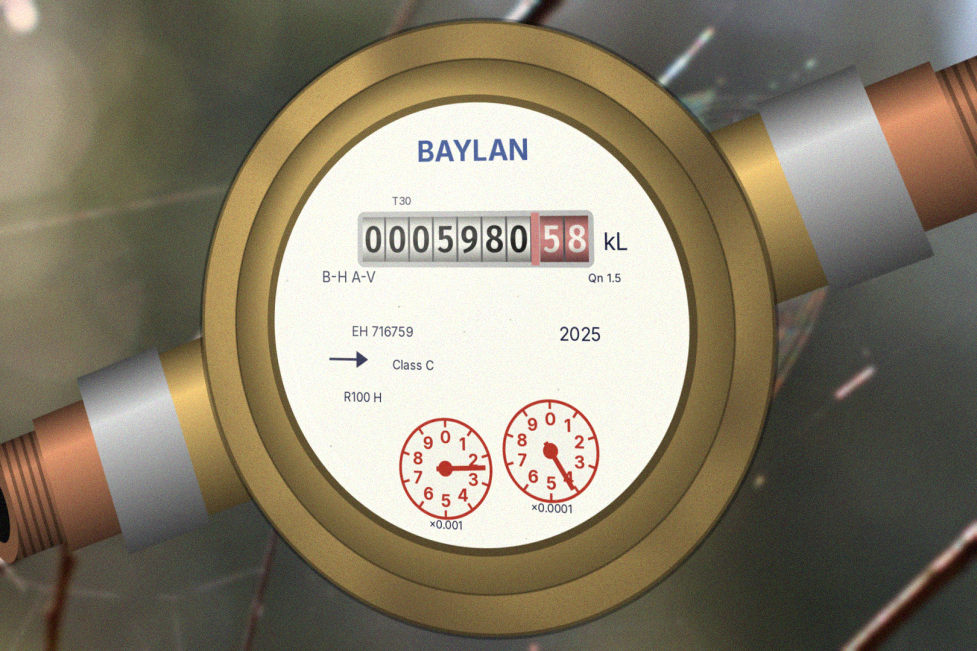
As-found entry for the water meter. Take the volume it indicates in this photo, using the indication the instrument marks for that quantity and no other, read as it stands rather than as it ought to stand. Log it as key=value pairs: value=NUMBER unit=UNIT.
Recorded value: value=5980.5824 unit=kL
